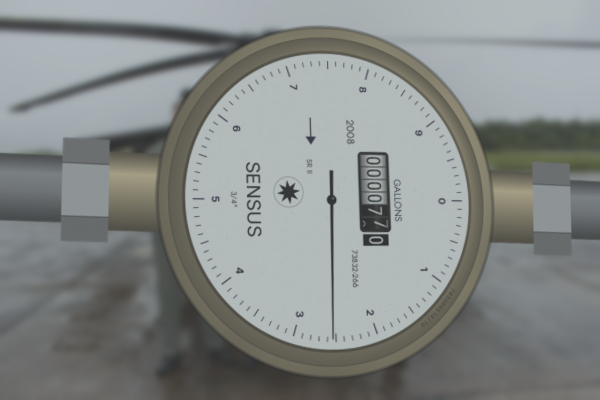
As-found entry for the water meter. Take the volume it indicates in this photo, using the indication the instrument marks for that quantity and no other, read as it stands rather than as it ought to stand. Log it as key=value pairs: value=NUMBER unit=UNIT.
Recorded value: value=772.5 unit=gal
